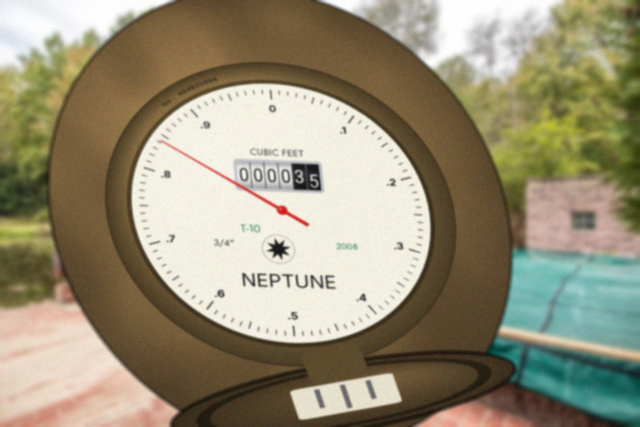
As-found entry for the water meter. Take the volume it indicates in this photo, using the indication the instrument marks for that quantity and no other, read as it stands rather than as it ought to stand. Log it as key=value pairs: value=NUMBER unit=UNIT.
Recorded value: value=34.84 unit=ft³
